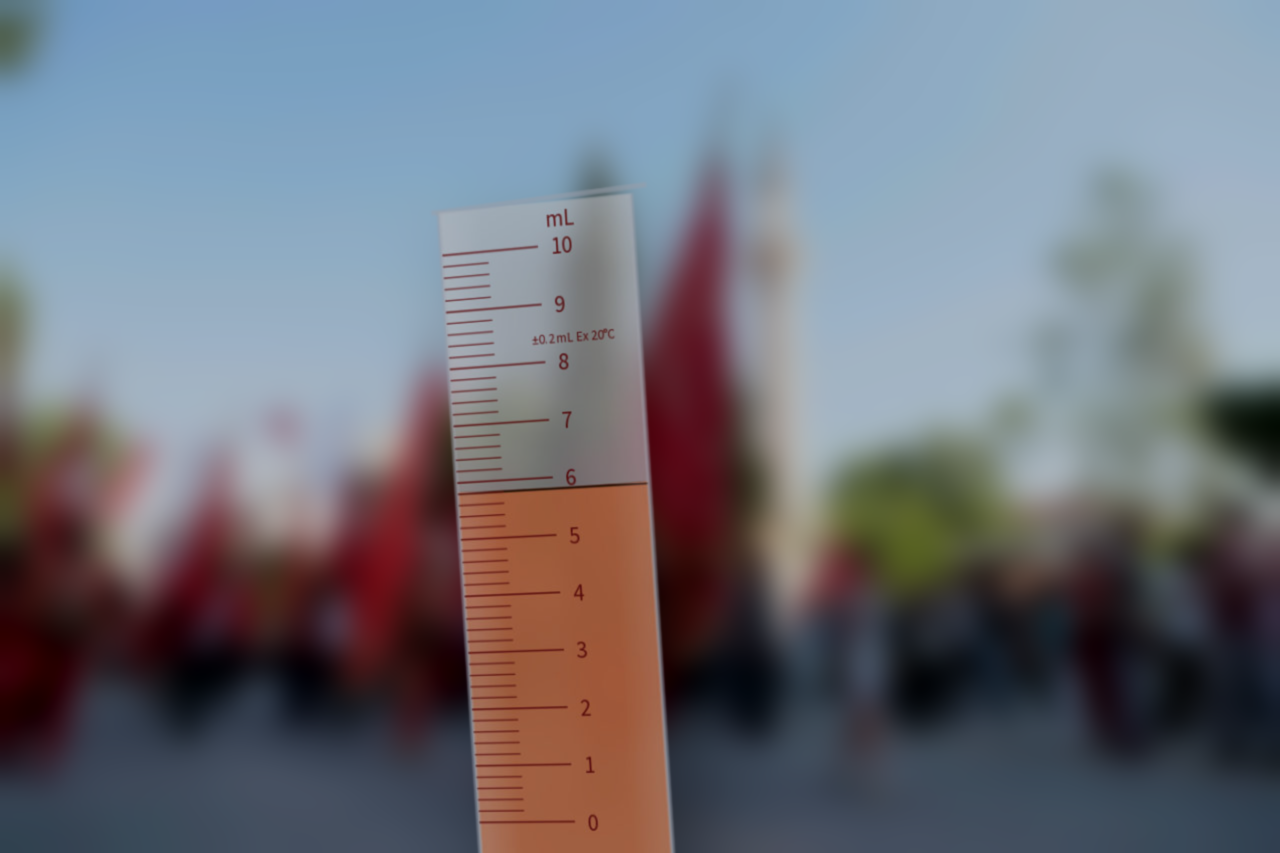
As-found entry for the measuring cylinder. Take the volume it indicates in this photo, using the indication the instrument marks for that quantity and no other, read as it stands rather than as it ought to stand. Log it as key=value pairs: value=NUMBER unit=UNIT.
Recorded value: value=5.8 unit=mL
